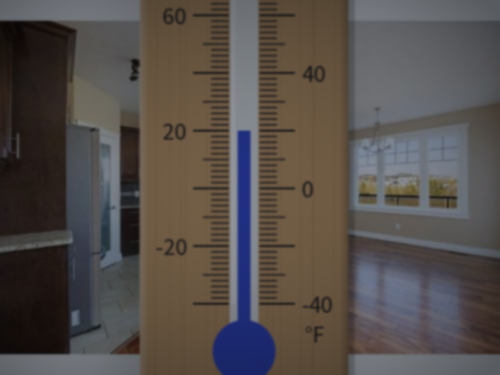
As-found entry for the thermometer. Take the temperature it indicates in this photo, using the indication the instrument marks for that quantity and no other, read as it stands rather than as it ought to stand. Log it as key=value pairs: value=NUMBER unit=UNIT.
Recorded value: value=20 unit=°F
